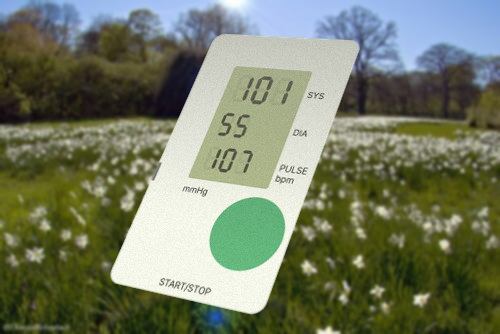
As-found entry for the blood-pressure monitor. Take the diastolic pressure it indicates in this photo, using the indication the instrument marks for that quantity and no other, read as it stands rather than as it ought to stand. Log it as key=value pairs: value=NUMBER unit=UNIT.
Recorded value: value=55 unit=mmHg
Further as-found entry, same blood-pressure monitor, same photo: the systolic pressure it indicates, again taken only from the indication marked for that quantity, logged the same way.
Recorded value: value=101 unit=mmHg
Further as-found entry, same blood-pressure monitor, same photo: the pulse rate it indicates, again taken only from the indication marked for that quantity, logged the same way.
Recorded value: value=107 unit=bpm
